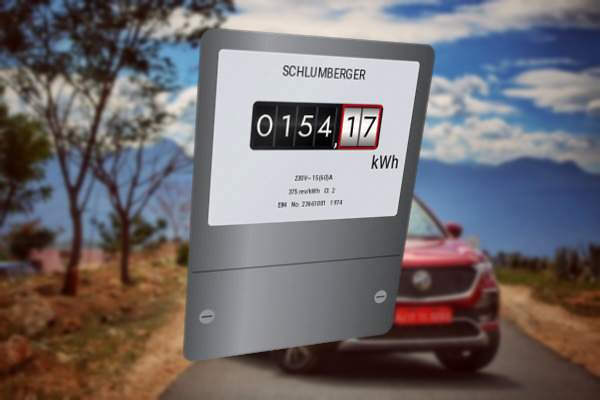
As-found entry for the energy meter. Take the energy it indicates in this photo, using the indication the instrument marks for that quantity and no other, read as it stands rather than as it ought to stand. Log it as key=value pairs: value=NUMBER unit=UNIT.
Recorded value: value=154.17 unit=kWh
